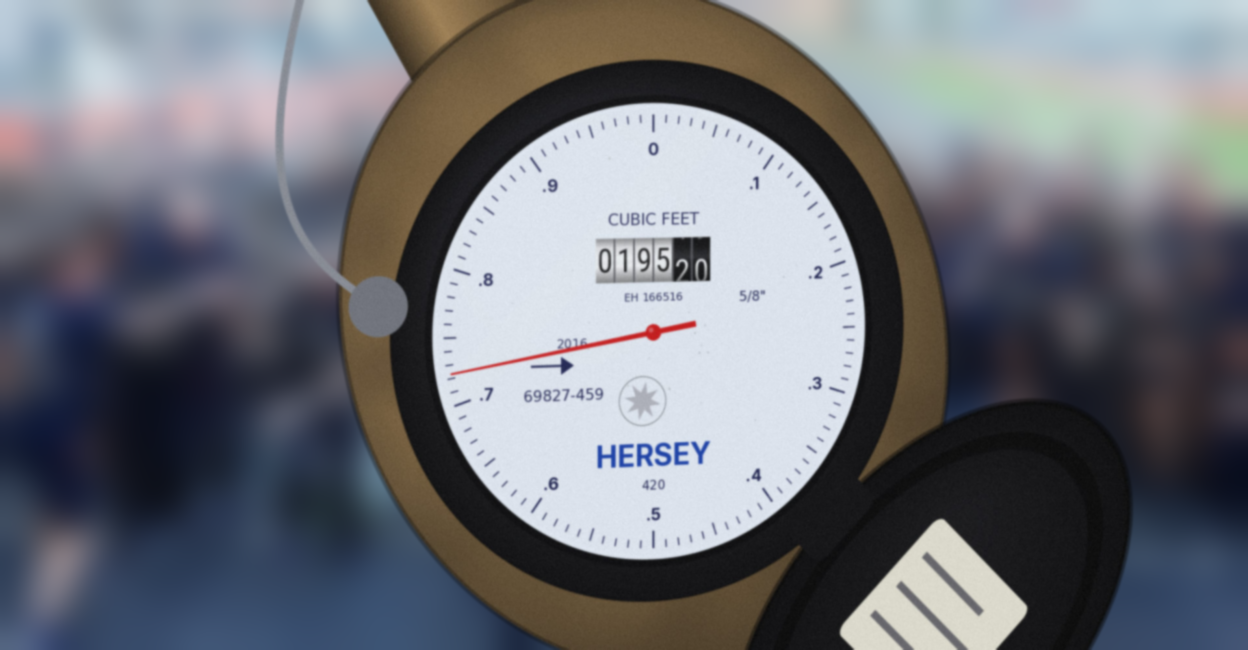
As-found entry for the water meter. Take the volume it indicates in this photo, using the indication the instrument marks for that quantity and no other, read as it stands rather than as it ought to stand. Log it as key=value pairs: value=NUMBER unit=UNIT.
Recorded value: value=19519.72 unit=ft³
